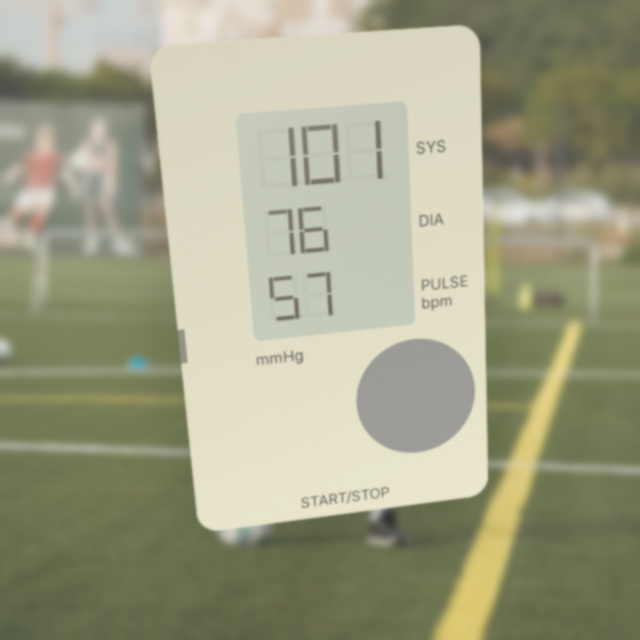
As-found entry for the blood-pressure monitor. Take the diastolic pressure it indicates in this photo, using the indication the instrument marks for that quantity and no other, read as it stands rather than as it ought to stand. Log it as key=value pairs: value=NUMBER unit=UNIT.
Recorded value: value=76 unit=mmHg
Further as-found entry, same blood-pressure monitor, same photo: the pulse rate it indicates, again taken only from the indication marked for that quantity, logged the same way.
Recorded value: value=57 unit=bpm
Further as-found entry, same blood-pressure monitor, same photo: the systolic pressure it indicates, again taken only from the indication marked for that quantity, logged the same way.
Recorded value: value=101 unit=mmHg
